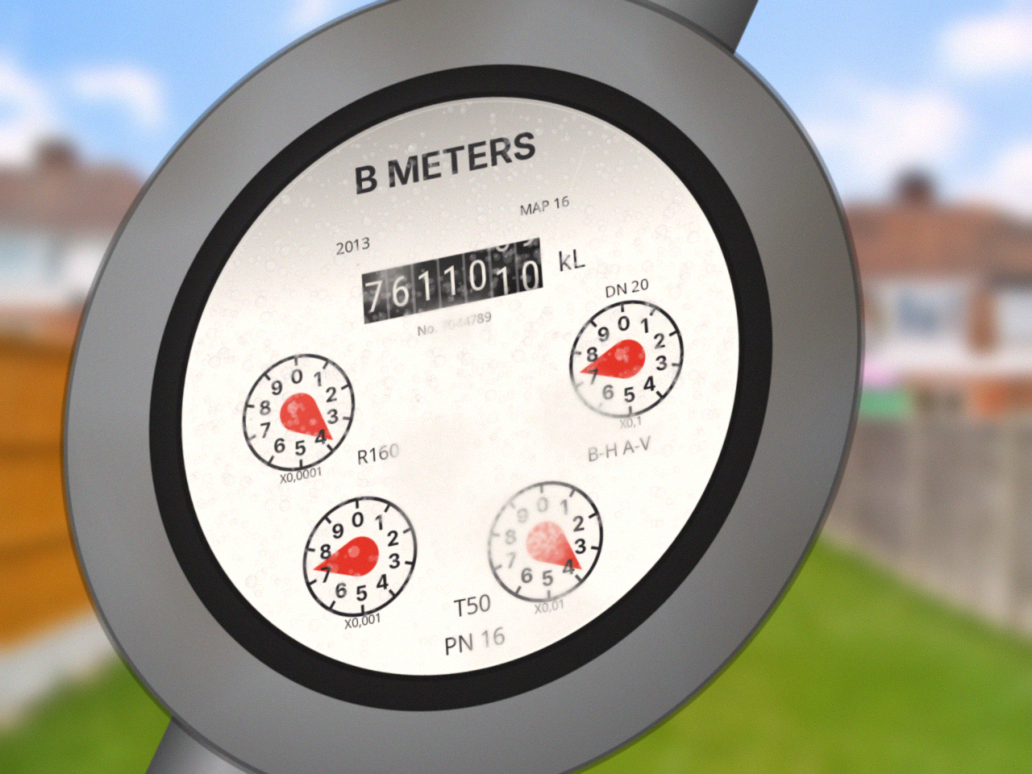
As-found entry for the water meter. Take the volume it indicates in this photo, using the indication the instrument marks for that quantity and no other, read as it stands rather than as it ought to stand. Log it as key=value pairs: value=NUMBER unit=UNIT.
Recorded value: value=7611009.7373 unit=kL
